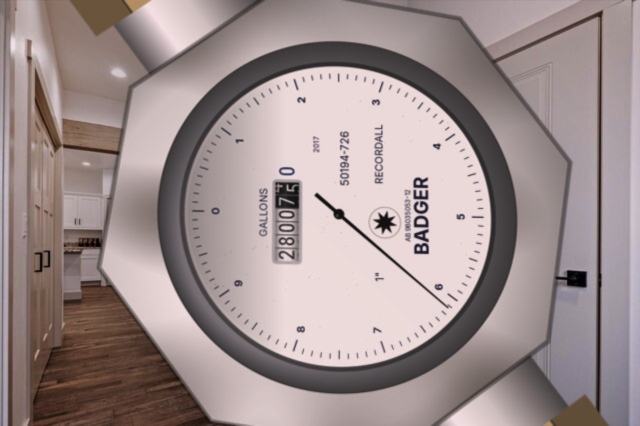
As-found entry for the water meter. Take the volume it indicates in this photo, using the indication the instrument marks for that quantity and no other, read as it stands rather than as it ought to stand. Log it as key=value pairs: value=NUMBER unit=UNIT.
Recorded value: value=2800746.1 unit=gal
